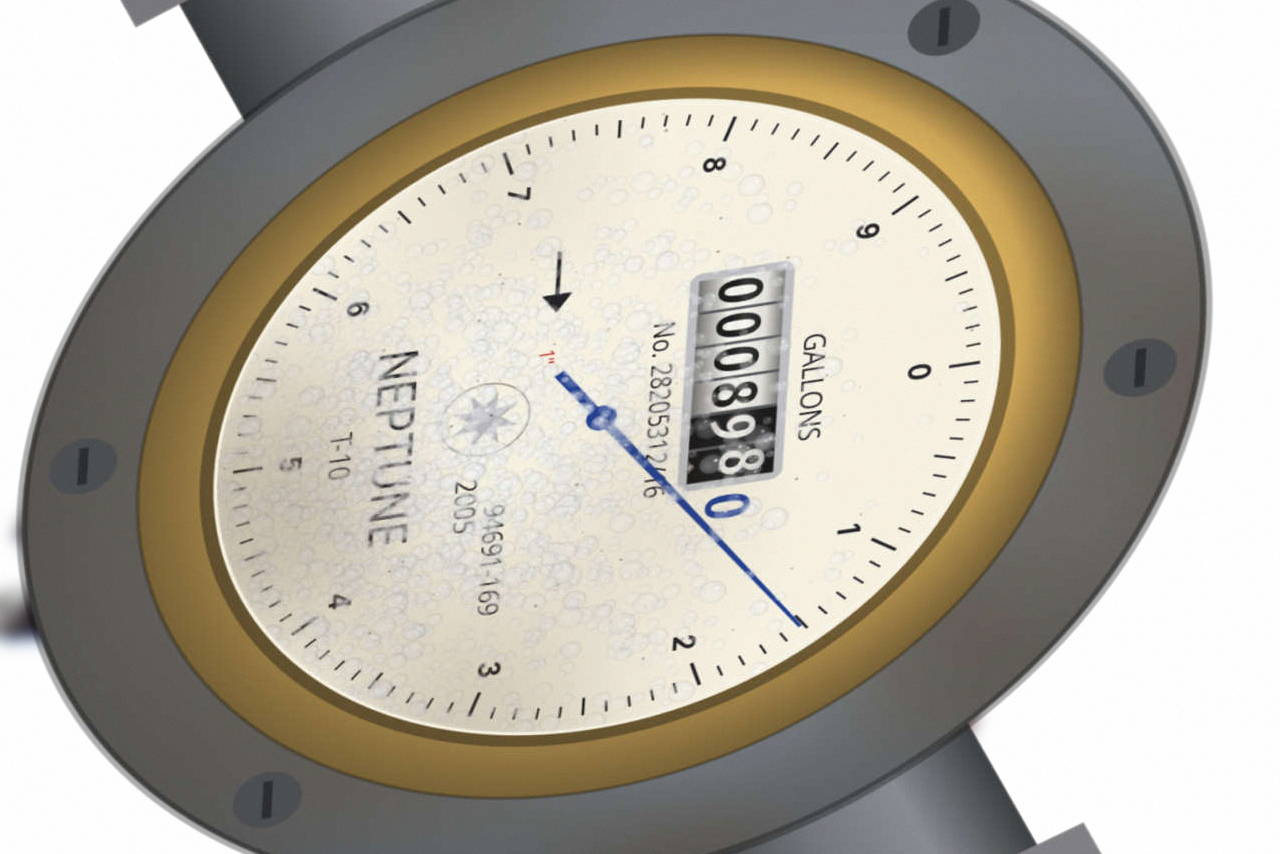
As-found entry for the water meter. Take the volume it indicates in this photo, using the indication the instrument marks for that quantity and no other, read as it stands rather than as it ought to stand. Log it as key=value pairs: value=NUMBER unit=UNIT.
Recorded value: value=8981.5 unit=gal
